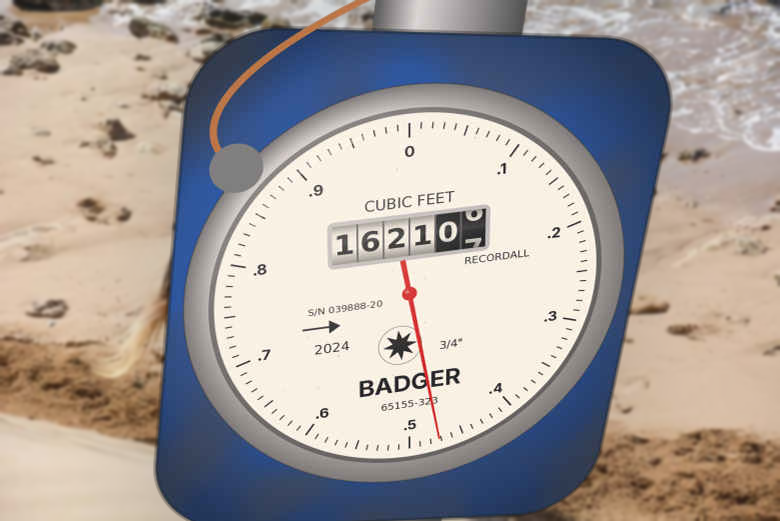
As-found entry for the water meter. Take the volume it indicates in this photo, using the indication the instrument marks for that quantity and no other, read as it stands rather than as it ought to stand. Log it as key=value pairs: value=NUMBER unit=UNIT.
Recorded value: value=162106.47 unit=ft³
